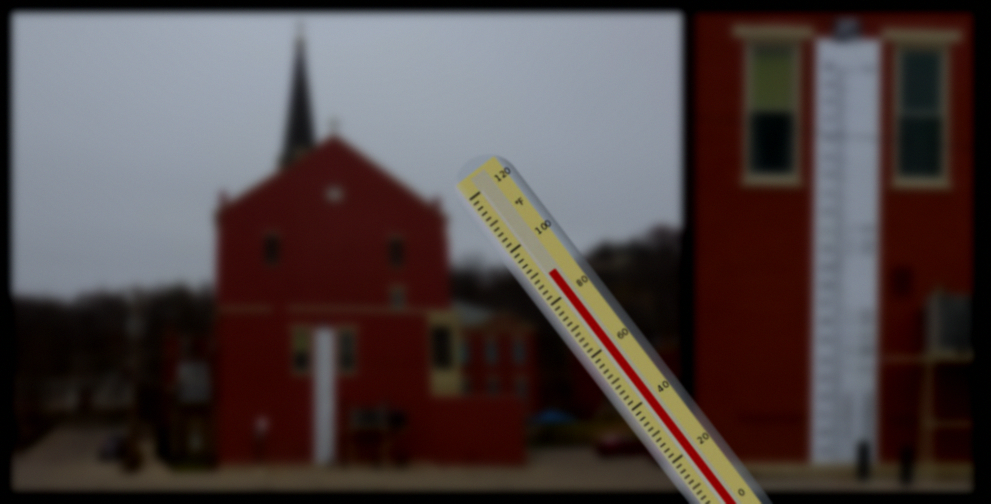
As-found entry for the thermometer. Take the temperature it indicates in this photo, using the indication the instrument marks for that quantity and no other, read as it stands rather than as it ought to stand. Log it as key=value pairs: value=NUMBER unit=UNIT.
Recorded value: value=88 unit=°F
